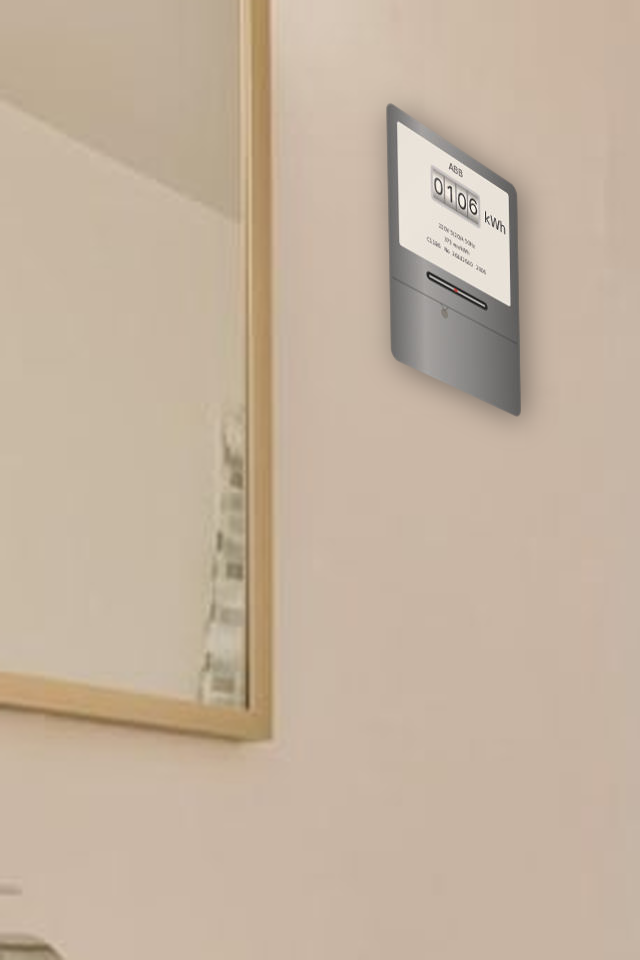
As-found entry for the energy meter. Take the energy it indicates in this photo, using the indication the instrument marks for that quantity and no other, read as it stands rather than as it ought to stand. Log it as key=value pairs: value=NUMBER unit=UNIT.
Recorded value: value=106 unit=kWh
